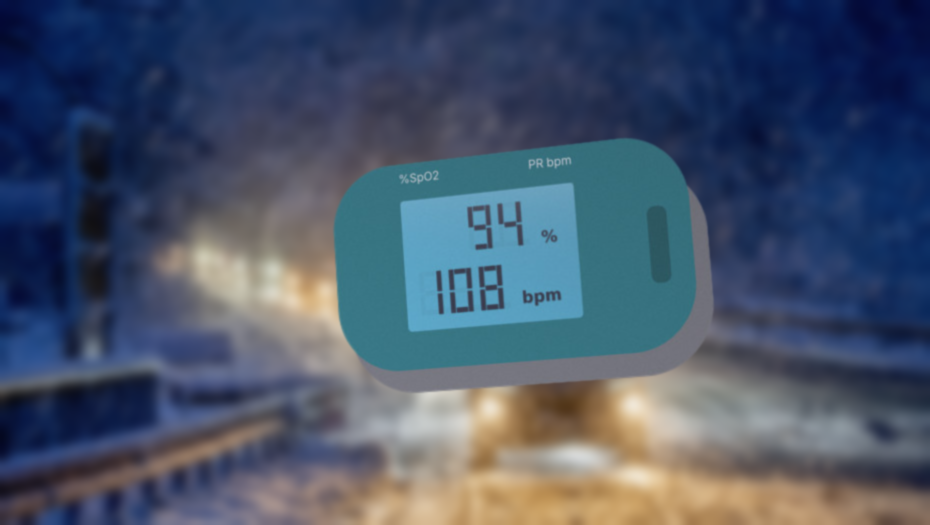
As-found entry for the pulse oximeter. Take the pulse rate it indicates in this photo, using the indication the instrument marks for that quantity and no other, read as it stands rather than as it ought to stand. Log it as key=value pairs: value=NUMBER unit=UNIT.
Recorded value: value=108 unit=bpm
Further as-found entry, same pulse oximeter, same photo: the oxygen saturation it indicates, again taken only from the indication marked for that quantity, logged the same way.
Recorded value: value=94 unit=%
